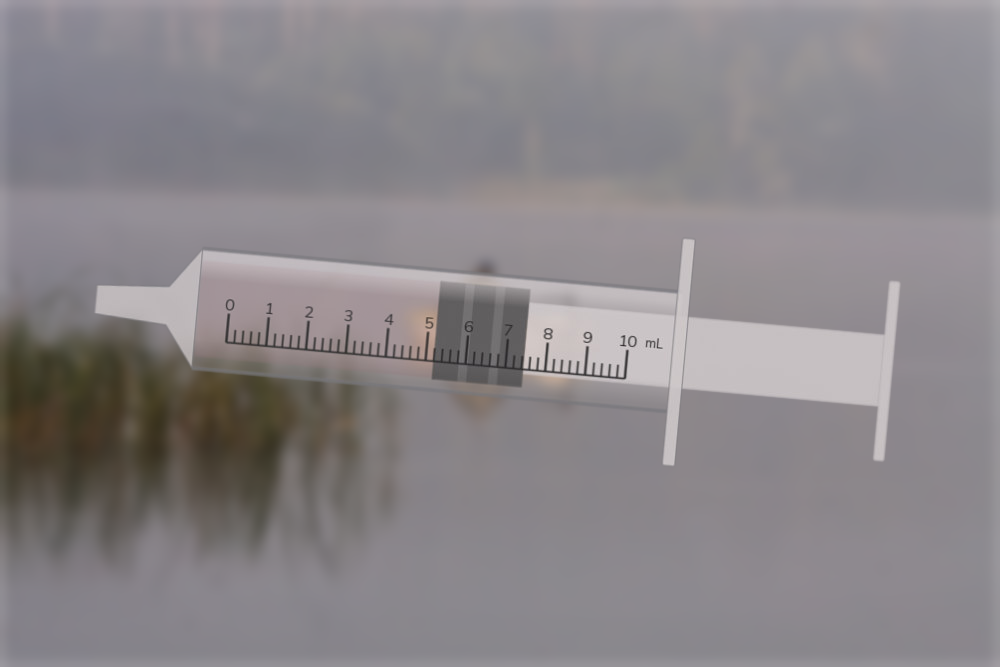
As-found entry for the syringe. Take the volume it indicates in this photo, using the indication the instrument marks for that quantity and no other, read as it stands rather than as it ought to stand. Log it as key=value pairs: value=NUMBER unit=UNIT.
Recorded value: value=5.2 unit=mL
